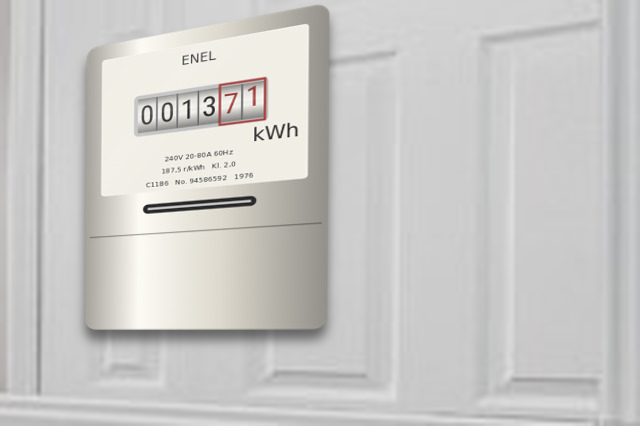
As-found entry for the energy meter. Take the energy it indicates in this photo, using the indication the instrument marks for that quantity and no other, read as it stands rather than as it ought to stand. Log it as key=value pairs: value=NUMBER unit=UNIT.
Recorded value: value=13.71 unit=kWh
